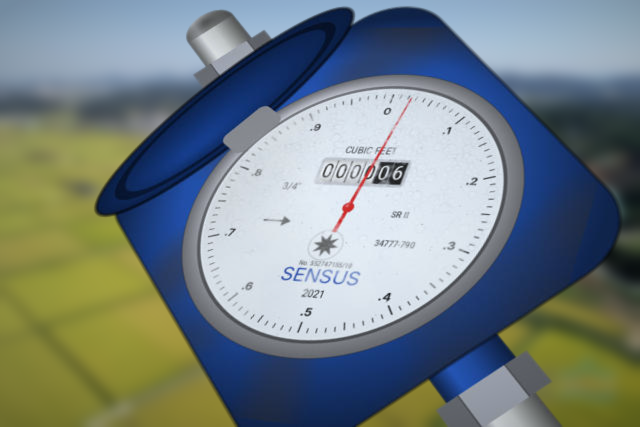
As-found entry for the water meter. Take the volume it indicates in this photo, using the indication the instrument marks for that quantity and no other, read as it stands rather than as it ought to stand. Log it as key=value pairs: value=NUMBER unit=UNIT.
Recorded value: value=6.02 unit=ft³
